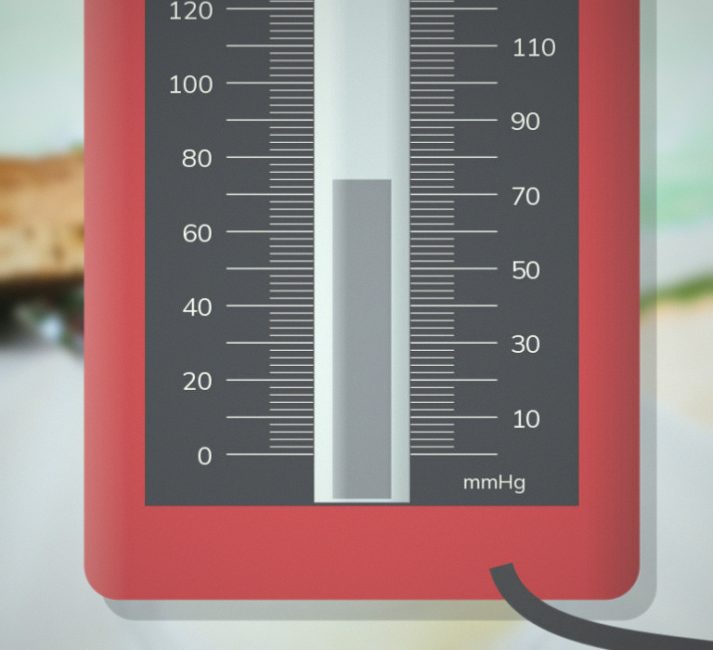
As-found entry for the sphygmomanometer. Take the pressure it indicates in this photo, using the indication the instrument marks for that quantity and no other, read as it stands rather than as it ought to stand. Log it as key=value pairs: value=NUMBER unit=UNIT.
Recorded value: value=74 unit=mmHg
